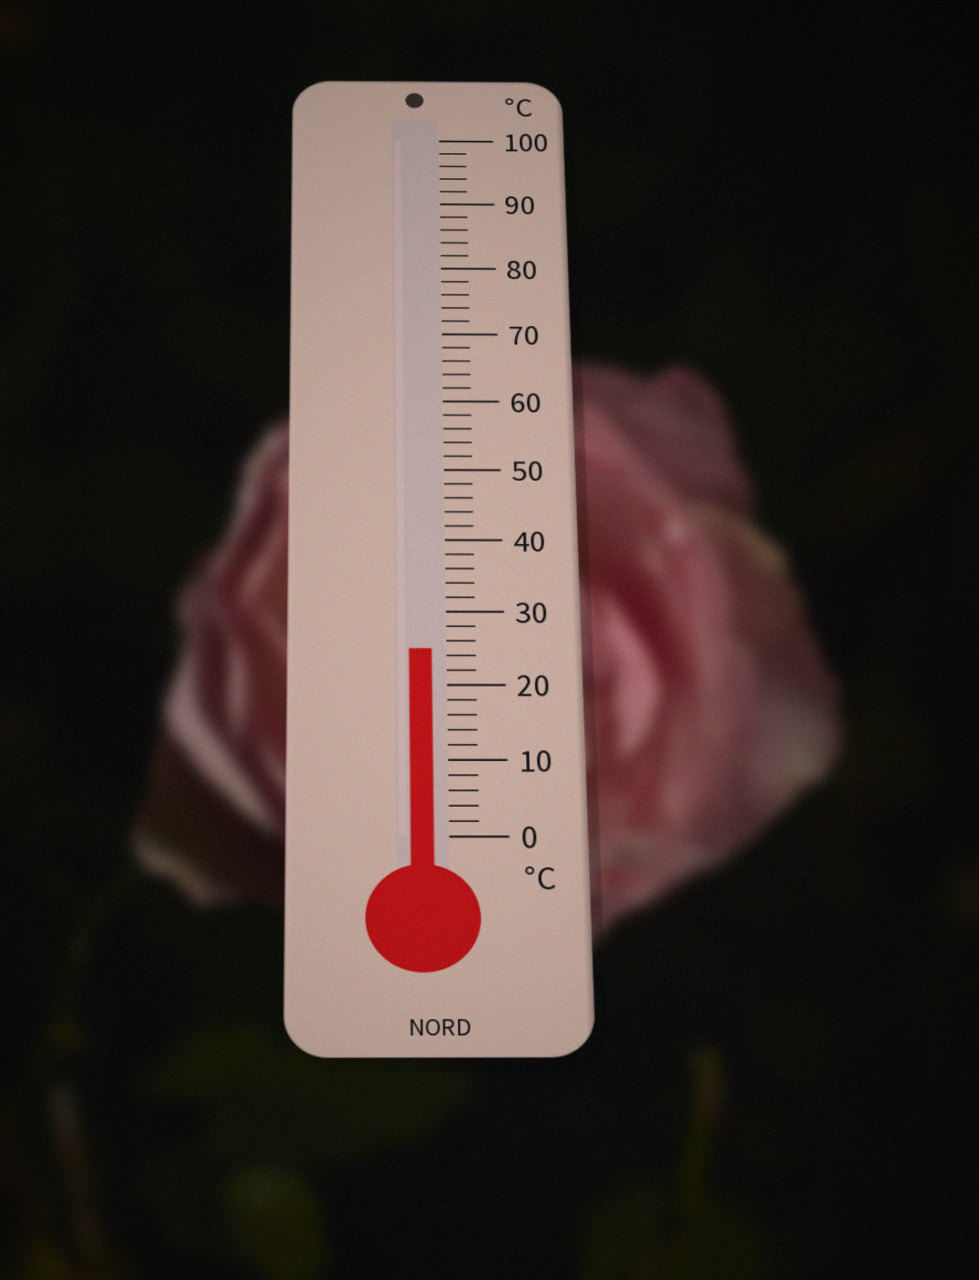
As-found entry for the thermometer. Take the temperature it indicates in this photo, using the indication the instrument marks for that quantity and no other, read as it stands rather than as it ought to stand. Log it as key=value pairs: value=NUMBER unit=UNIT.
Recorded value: value=25 unit=°C
